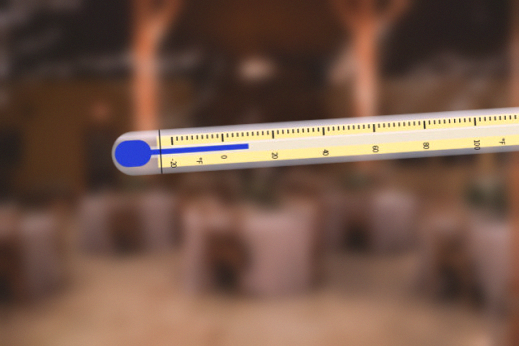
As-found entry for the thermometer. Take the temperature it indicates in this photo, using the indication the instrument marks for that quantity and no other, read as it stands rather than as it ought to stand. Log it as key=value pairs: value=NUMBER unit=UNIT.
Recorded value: value=10 unit=°F
